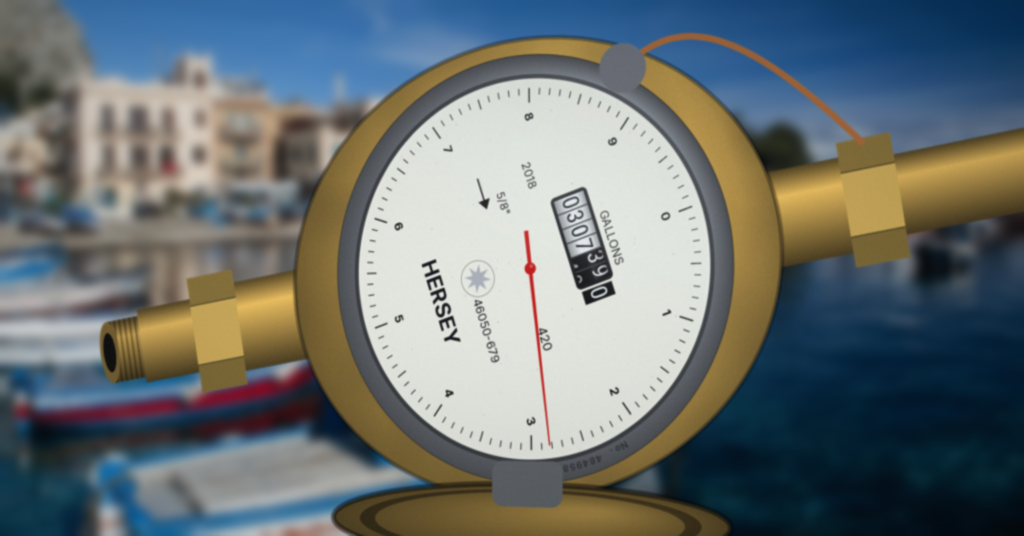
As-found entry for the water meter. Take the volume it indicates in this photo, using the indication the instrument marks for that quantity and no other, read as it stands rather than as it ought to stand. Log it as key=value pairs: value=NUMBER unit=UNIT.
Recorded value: value=307392.8 unit=gal
